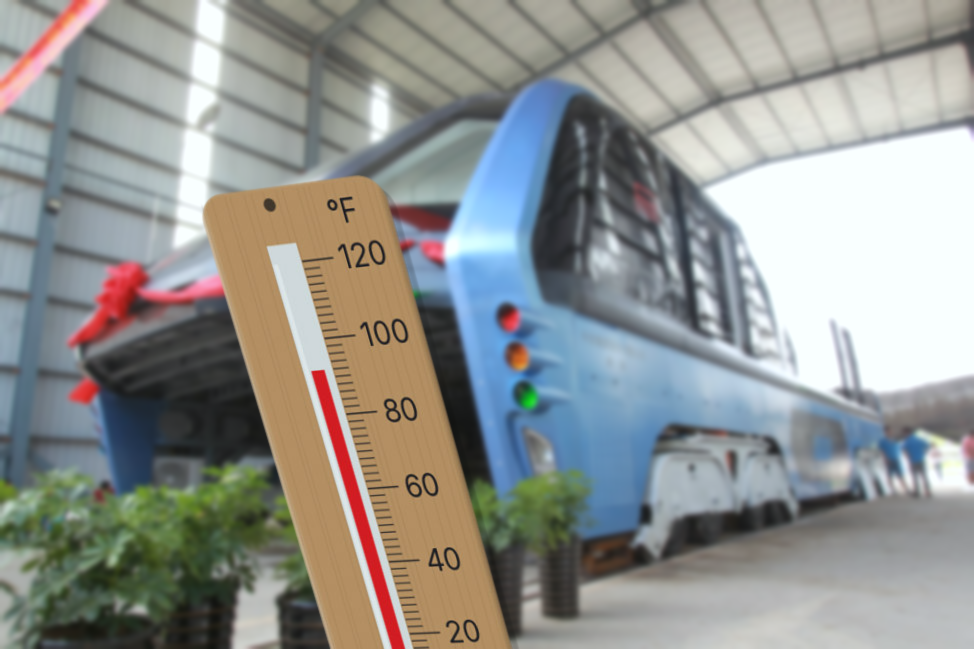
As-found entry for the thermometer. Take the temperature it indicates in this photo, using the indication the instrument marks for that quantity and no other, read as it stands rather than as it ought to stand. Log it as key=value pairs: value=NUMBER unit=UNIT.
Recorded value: value=92 unit=°F
